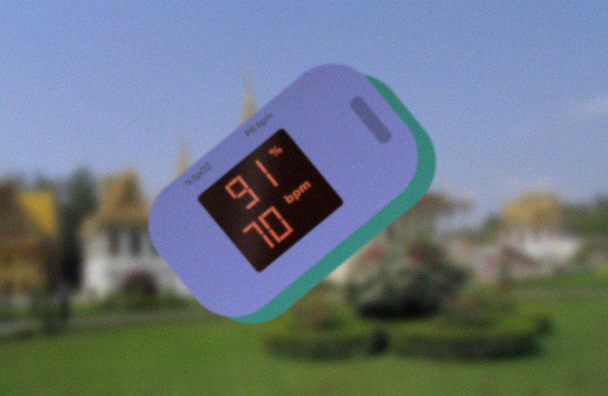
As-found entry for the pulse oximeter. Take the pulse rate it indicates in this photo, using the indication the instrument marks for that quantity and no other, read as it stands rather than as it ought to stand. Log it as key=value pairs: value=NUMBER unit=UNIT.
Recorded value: value=70 unit=bpm
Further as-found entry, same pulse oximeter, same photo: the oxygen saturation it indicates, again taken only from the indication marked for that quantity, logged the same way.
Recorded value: value=91 unit=%
